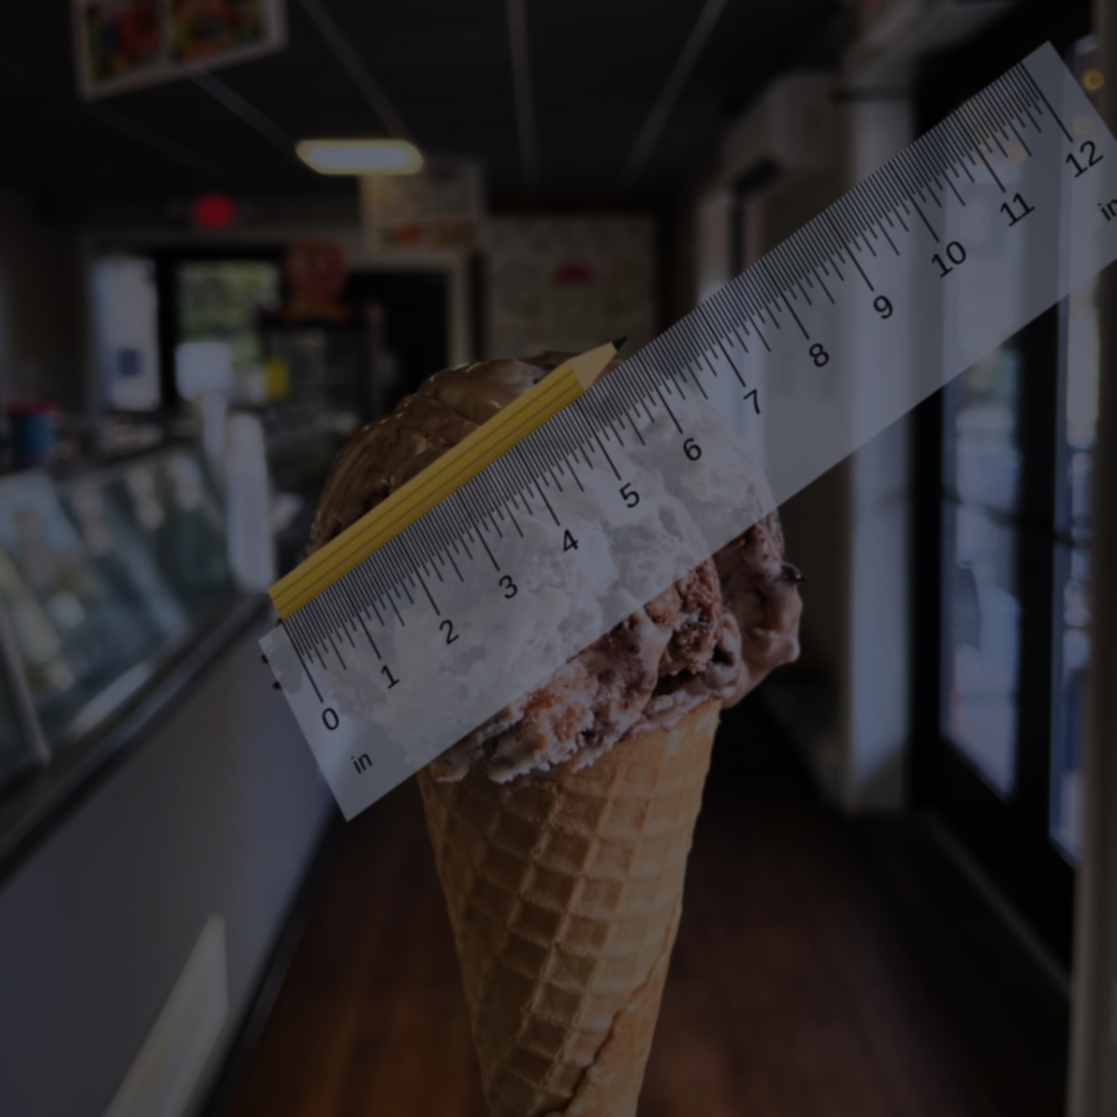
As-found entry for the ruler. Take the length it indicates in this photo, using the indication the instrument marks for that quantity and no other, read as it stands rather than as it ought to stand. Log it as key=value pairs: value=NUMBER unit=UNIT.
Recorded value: value=6 unit=in
